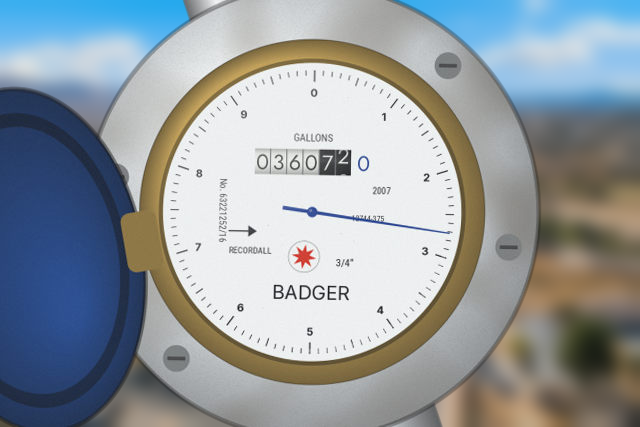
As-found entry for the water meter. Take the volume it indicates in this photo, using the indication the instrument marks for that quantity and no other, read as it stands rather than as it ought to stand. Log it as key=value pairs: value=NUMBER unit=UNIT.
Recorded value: value=360722.7 unit=gal
